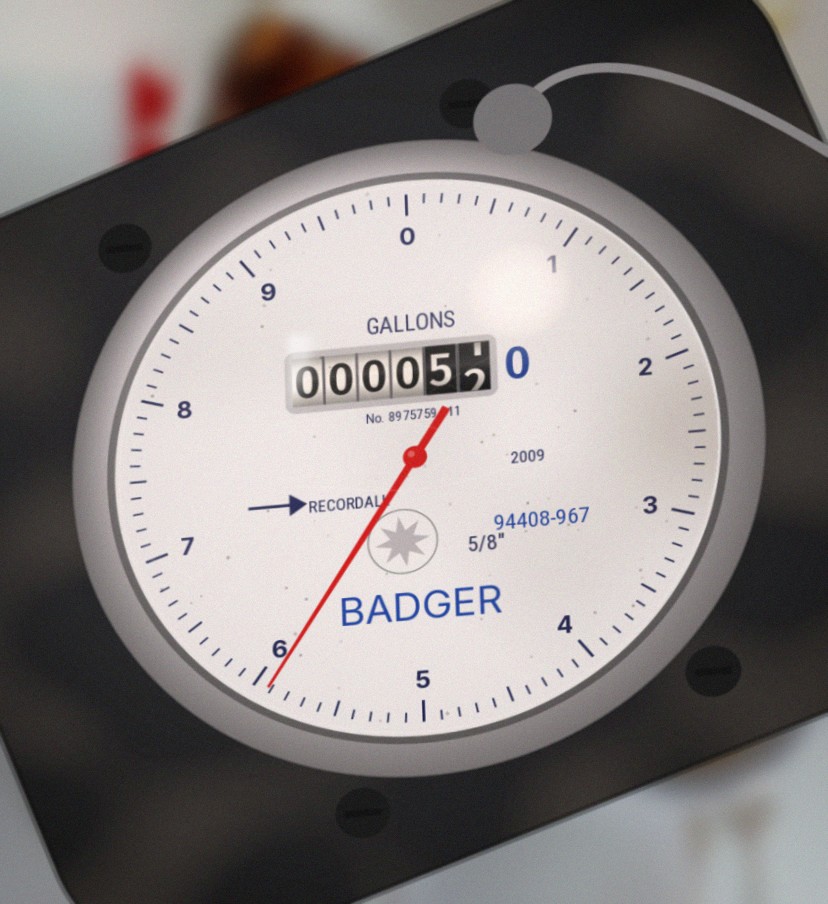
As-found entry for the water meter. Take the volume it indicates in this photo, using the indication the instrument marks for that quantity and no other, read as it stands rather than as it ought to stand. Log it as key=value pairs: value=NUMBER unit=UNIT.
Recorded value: value=515.9 unit=gal
